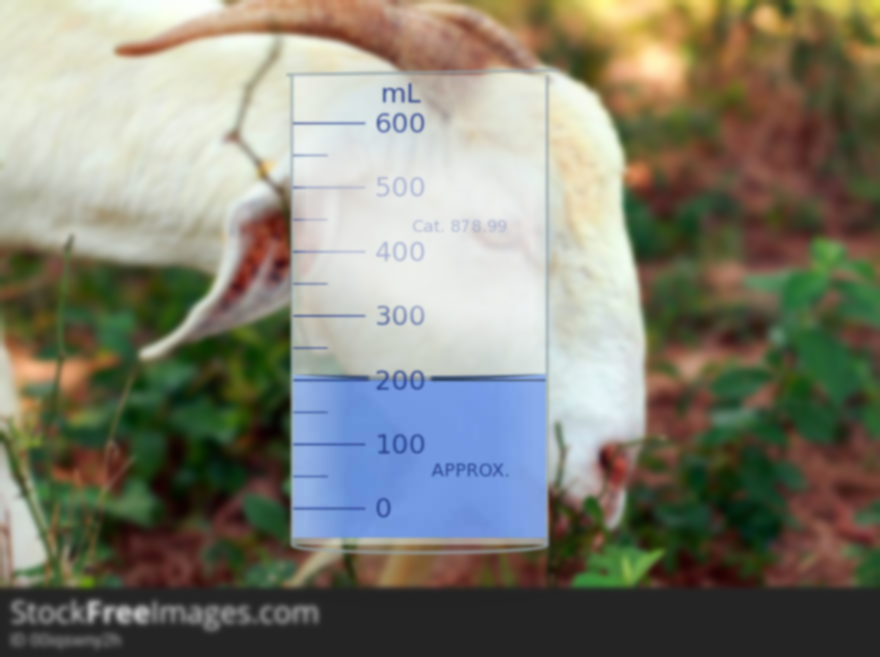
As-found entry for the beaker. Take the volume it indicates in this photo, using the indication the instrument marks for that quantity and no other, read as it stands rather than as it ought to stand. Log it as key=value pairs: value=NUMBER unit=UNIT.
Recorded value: value=200 unit=mL
